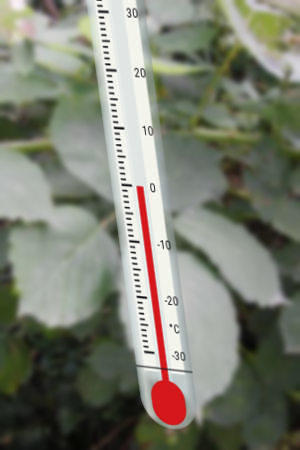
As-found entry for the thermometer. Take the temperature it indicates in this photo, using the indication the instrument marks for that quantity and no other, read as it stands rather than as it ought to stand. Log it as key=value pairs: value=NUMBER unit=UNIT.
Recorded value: value=0 unit=°C
